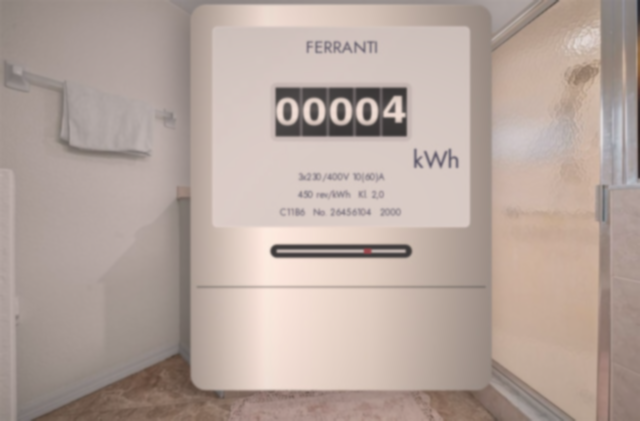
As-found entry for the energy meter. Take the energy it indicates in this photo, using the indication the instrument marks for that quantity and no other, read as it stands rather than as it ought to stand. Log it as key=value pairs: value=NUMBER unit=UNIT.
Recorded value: value=4 unit=kWh
